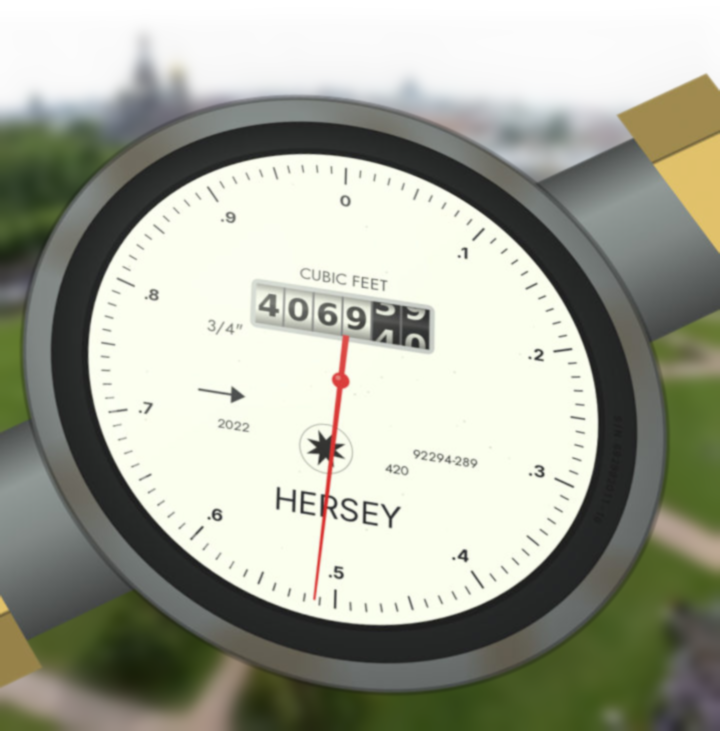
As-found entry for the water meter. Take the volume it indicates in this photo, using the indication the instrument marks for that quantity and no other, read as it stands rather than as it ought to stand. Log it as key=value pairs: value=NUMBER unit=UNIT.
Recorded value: value=406939.51 unit=ft³
